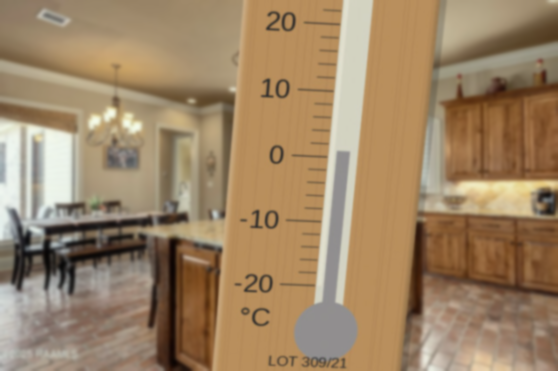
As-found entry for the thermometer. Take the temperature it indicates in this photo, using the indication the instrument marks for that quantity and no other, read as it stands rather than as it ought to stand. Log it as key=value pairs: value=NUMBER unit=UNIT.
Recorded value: value=1 unit=°C
